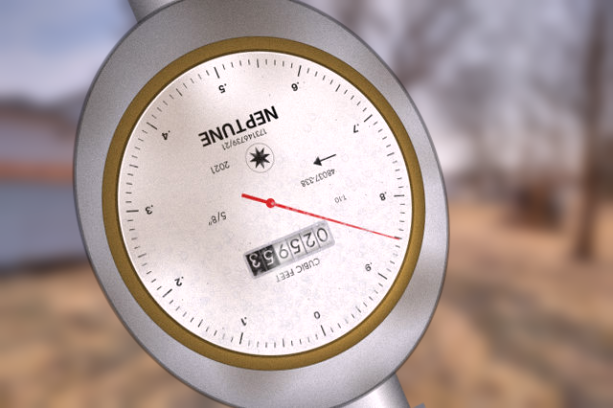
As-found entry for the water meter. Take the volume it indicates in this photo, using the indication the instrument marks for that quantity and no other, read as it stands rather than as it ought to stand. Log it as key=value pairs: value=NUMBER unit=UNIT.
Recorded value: value=25952.85 unit=ft³
